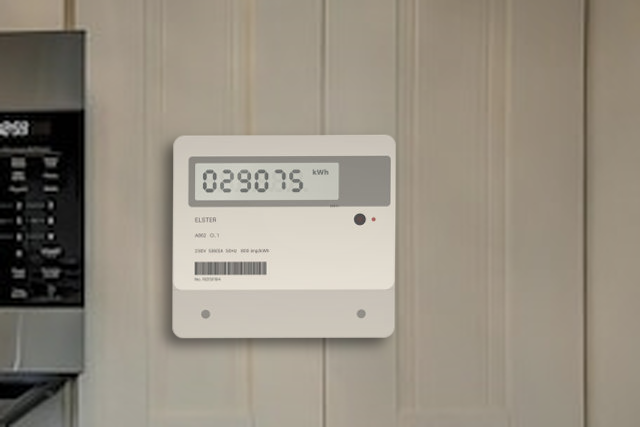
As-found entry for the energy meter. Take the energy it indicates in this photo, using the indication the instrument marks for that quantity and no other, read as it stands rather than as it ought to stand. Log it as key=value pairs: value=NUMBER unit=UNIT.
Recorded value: value=29075 unit=kWh
